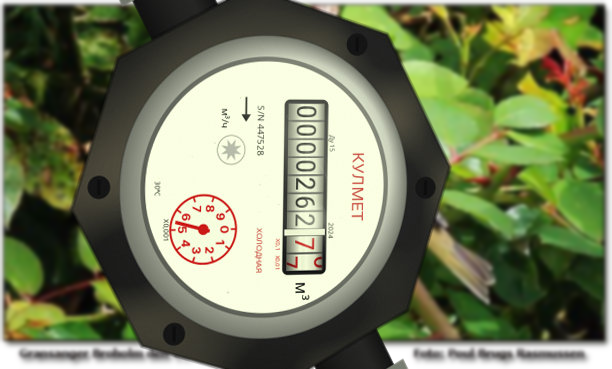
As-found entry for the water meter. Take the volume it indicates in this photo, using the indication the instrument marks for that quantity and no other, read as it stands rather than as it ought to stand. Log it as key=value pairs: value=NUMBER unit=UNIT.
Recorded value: value=262.765 unit=m³
